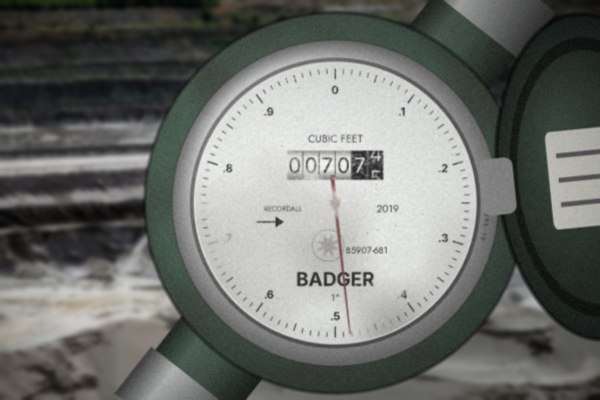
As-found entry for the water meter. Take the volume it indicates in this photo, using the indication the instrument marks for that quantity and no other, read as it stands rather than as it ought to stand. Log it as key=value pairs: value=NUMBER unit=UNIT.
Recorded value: value=7074.48 unit=ft³
